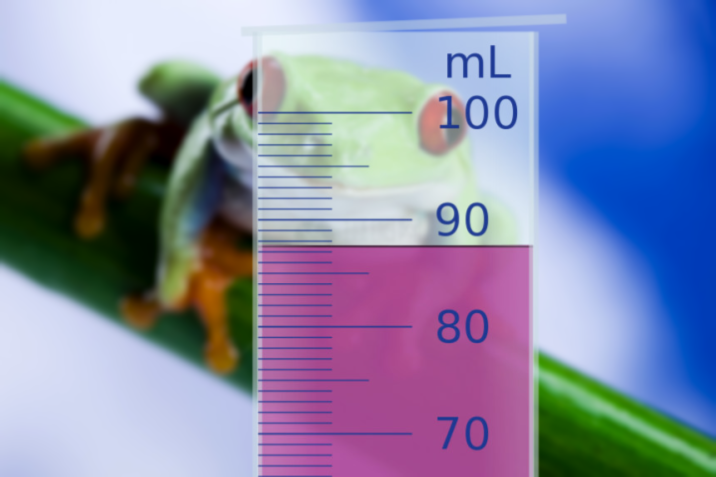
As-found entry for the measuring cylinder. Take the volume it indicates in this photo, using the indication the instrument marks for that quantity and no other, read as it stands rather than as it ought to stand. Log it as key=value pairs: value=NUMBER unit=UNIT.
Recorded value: value=87.5 unit=mL
